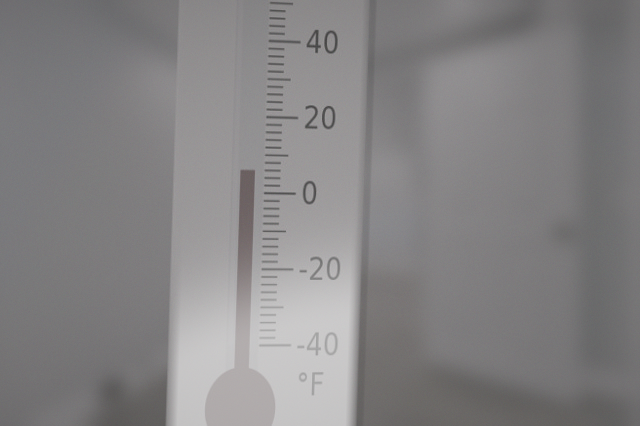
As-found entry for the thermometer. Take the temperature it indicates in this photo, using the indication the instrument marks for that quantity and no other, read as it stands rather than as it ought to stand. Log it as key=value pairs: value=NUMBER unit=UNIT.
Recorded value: value=6 unit=°F
